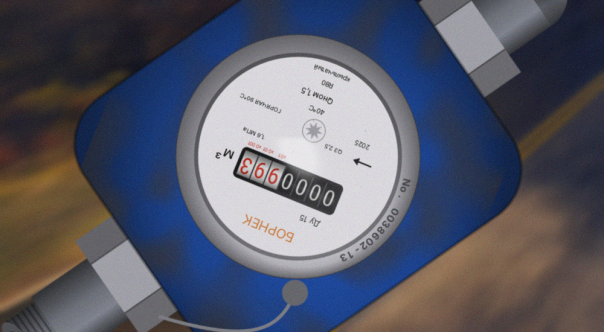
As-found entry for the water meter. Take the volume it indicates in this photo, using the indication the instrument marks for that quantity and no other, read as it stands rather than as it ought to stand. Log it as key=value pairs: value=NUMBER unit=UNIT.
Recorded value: value=0.993 unit=m³
